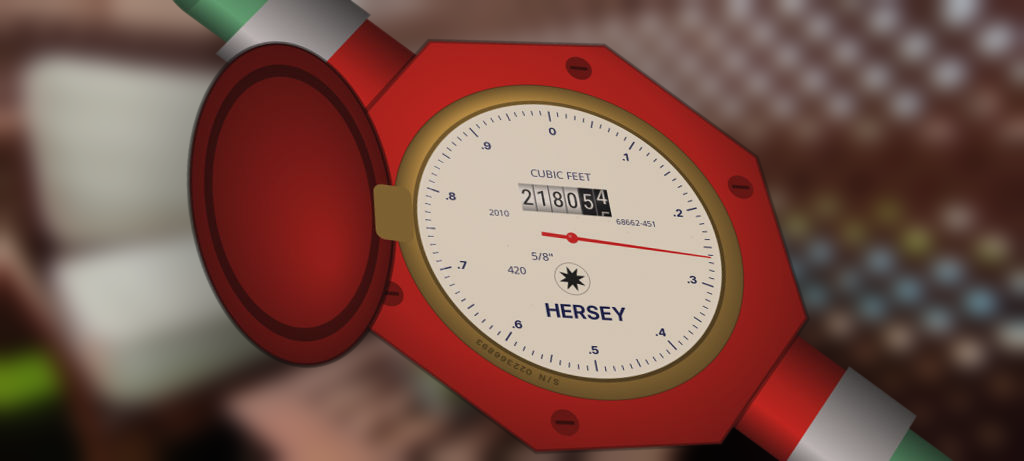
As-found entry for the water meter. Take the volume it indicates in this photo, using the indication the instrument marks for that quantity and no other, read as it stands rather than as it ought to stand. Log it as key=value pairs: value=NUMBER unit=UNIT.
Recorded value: value=218054.26 unit=ft³
